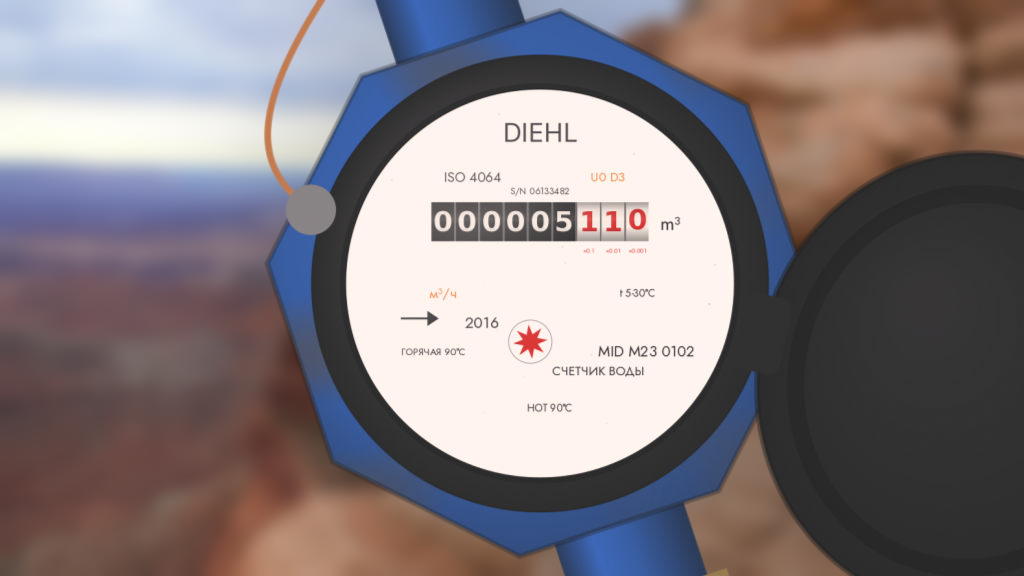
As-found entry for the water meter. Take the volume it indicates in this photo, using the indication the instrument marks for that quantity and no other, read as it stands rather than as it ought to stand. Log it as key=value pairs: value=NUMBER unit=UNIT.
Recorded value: value=5.110 unit=m³
